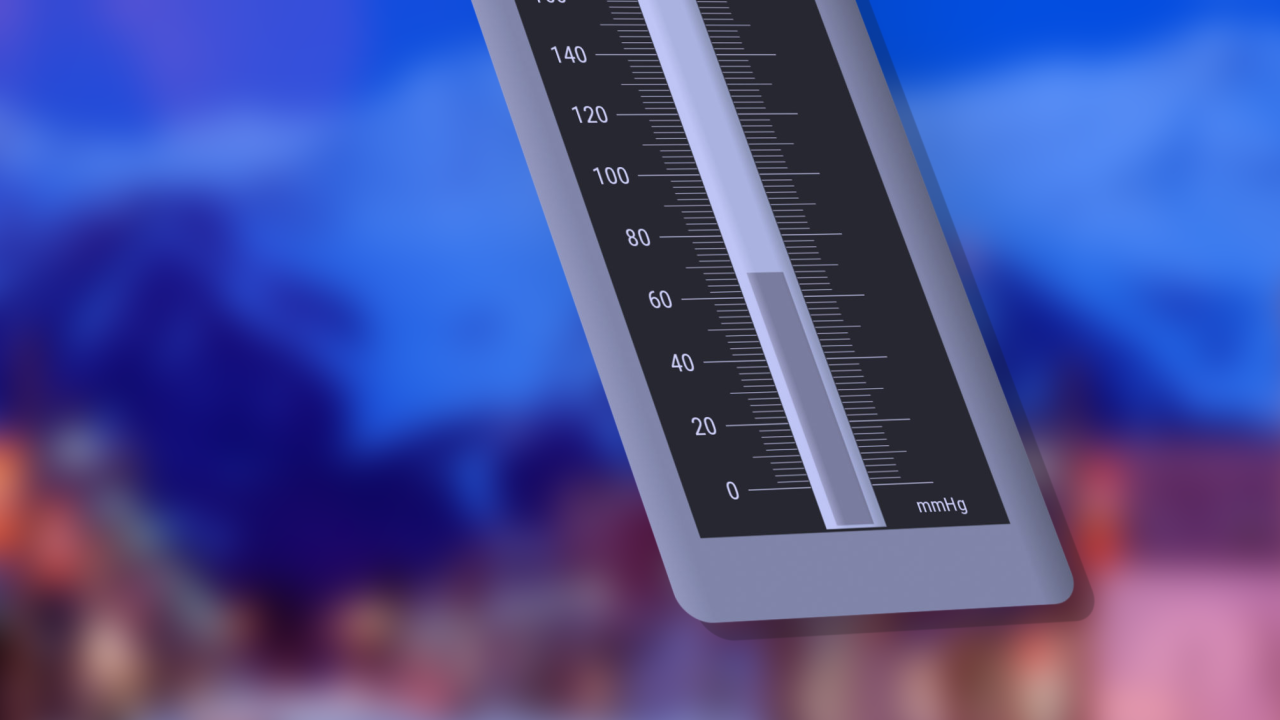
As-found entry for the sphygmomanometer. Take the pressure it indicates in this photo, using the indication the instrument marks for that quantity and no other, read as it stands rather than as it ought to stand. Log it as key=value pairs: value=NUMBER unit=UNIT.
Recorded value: value=68 unit=mmHg
